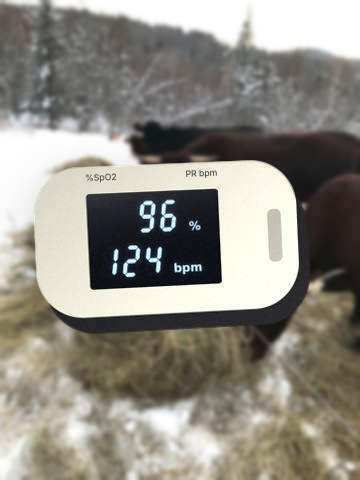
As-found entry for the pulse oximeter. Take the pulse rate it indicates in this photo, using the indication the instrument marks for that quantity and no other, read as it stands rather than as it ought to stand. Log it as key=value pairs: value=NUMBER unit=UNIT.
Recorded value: value=124 unit=bpm
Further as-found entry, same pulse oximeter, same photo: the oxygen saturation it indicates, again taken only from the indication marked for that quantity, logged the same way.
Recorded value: value=96 unit=%
